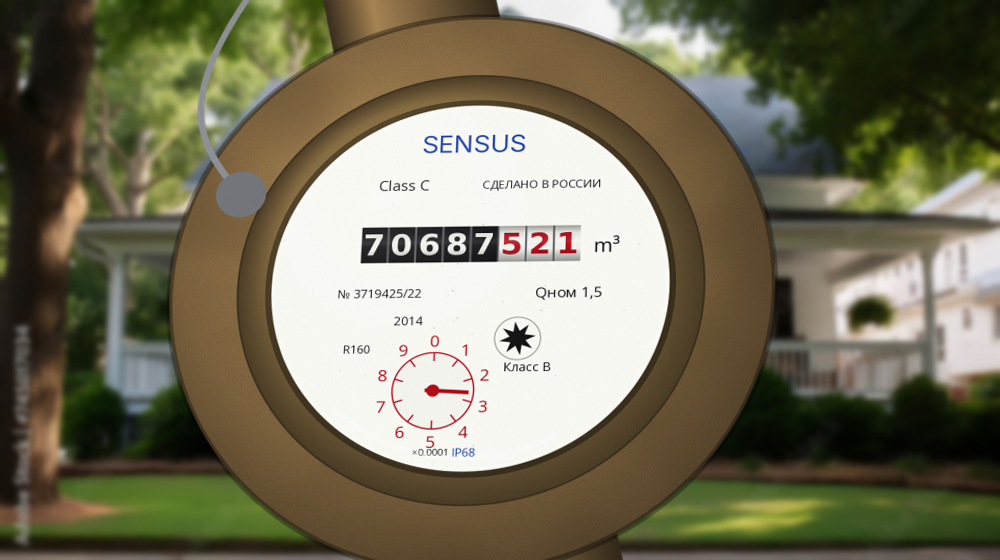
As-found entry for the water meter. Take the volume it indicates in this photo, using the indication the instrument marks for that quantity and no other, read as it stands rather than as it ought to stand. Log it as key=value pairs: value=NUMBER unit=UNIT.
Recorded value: value=70687.5212 unit=m³
